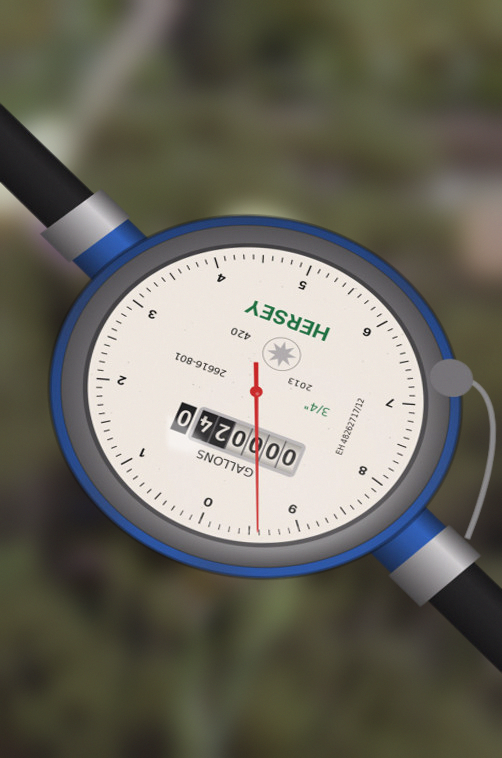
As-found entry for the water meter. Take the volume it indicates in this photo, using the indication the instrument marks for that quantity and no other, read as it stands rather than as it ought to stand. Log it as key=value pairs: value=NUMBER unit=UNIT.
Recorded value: value=239.4 unit=gal
